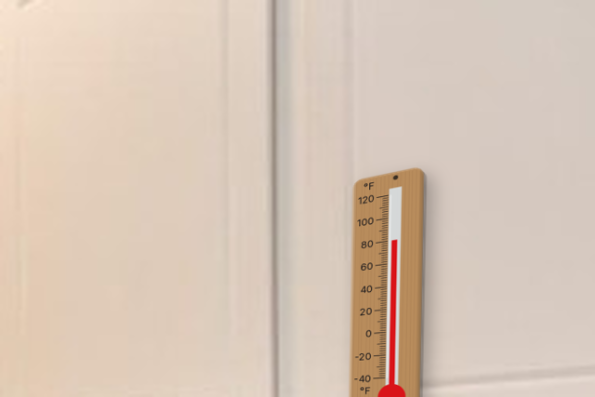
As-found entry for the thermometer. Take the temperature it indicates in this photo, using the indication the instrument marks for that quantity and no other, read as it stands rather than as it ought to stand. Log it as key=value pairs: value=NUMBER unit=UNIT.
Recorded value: value=80 unit=°F
